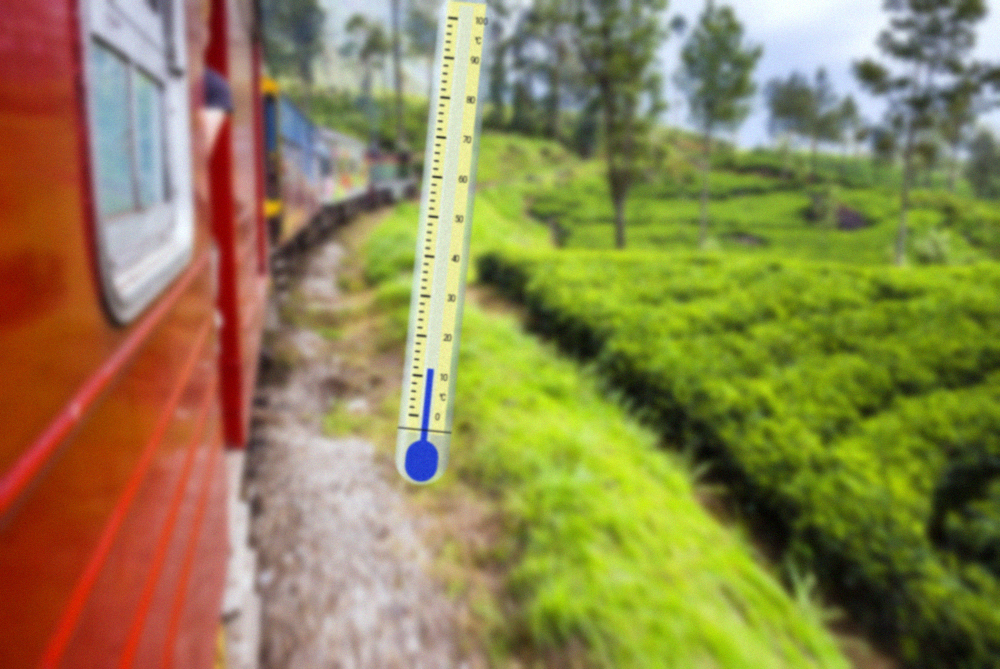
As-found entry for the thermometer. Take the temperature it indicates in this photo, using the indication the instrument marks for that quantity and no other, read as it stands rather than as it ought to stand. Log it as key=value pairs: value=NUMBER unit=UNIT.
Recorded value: value=12 unit=°C
